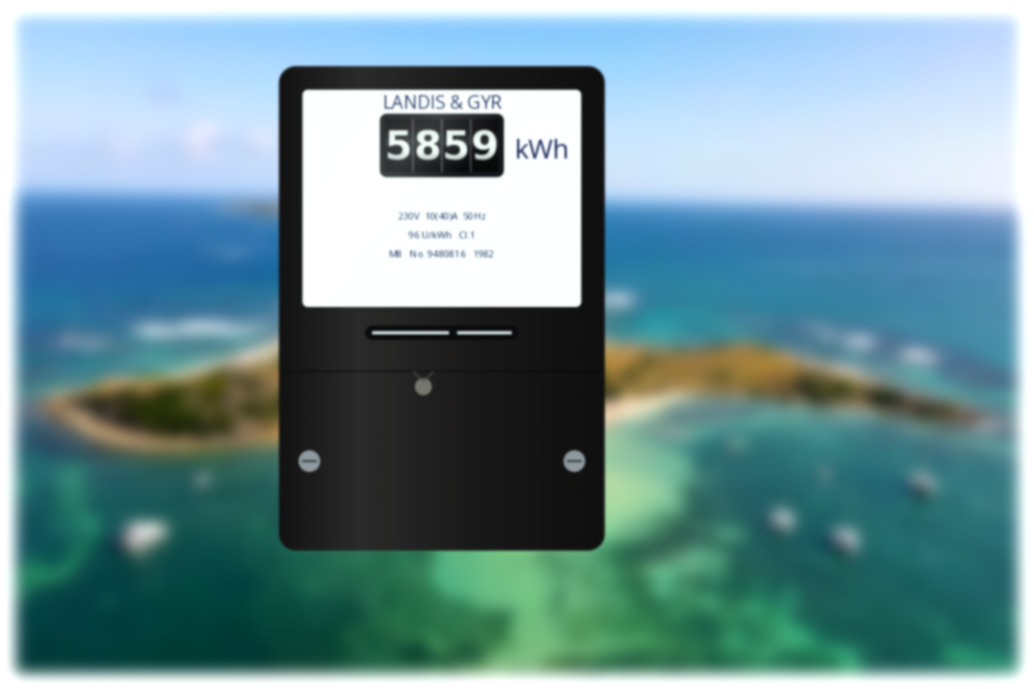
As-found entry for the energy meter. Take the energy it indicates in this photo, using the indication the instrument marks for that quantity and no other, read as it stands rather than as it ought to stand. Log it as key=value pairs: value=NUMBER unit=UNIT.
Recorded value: value=5859 unit=kWh
